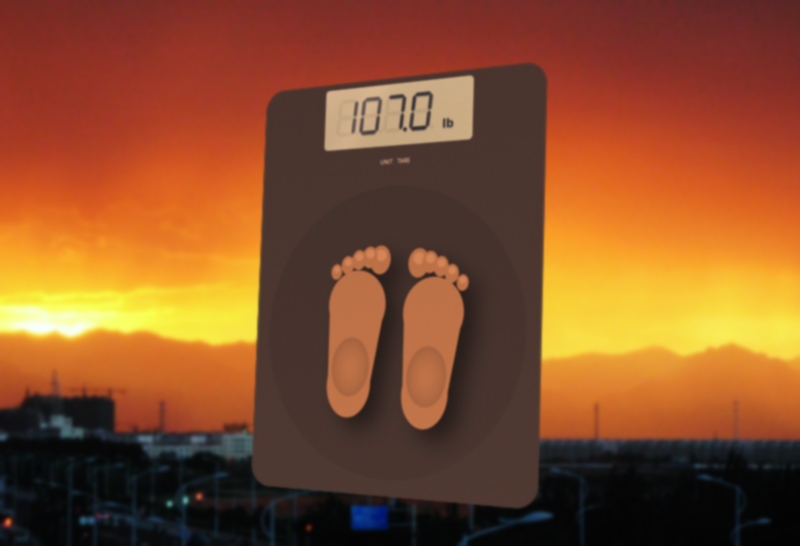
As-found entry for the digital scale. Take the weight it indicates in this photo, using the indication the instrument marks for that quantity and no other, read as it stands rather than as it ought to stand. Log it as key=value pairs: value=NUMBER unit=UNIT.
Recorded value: value=107.0 unit=lb
